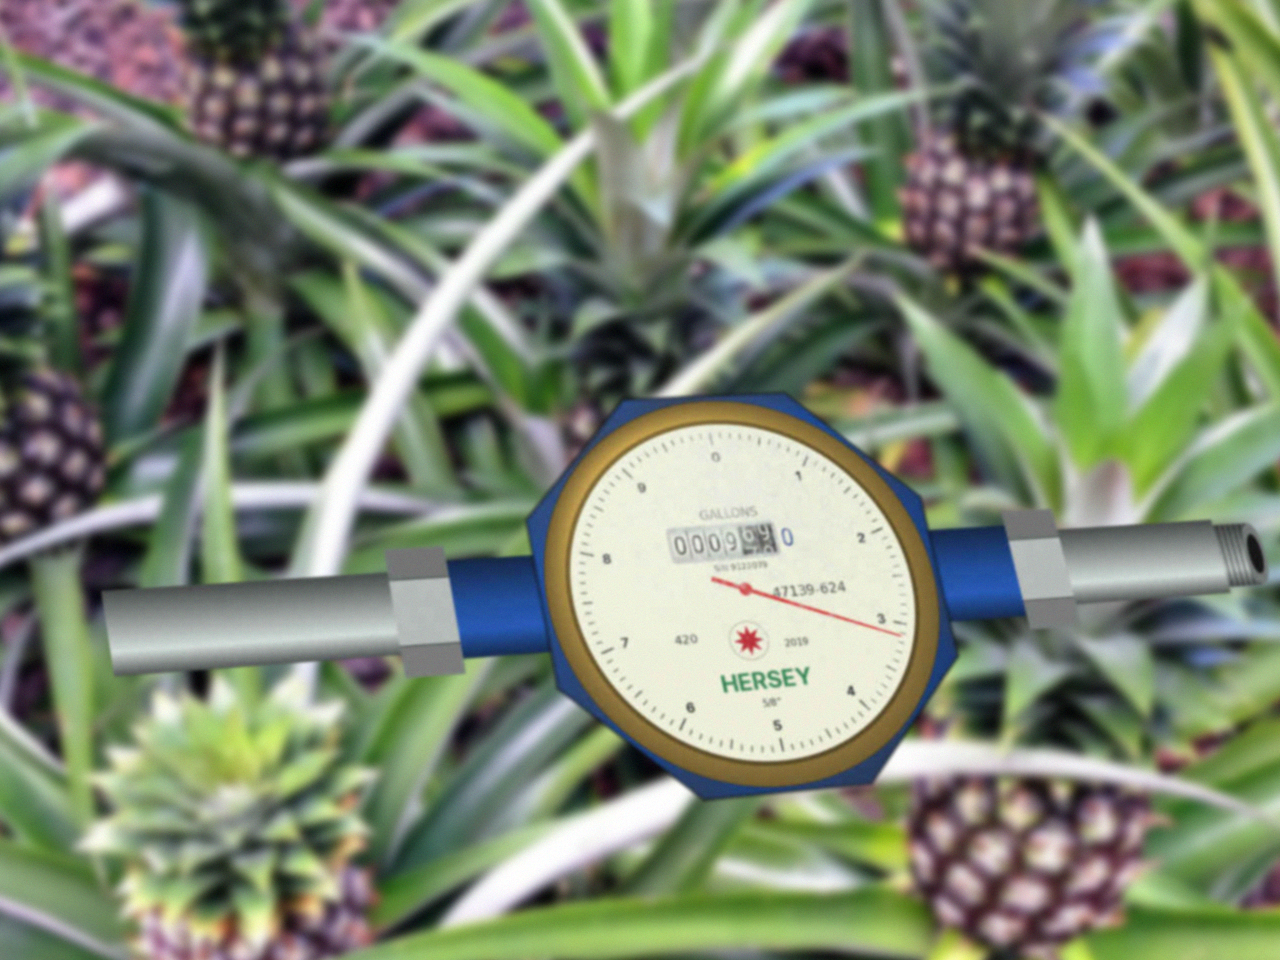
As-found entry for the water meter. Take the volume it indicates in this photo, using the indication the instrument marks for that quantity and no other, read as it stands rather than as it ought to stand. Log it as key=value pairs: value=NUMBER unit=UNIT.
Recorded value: value=9693.1 unit=gal
